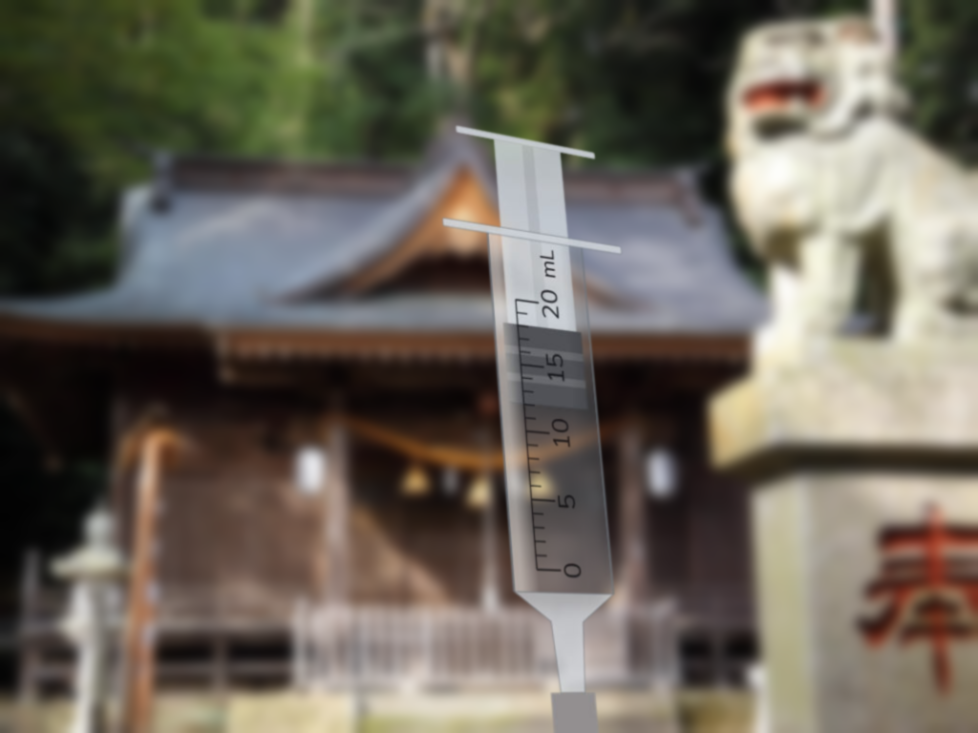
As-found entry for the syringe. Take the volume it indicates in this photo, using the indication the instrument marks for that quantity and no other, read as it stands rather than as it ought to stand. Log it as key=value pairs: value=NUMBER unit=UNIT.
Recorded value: value=12 unit=mL
